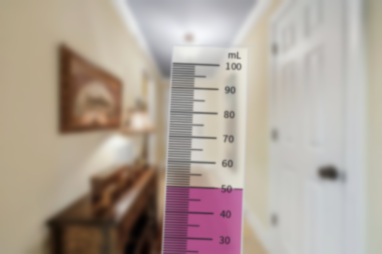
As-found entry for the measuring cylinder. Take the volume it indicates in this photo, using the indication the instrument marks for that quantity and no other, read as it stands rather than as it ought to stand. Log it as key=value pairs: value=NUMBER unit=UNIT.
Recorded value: value=50 unit=mL
